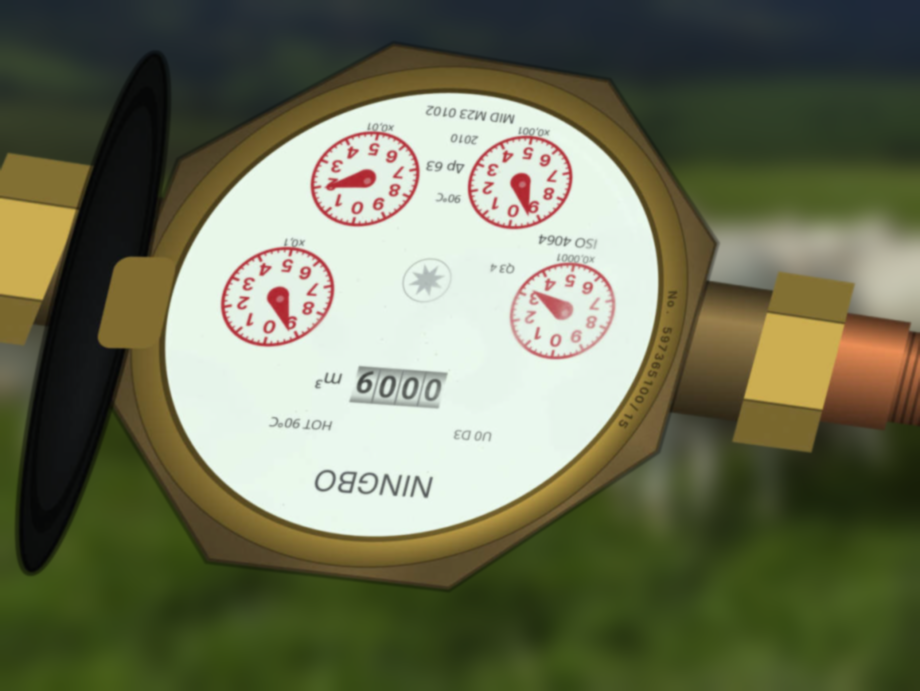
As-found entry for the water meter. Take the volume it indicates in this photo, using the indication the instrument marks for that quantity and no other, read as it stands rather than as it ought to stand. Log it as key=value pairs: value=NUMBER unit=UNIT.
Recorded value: value=8.9193 unit=m³
